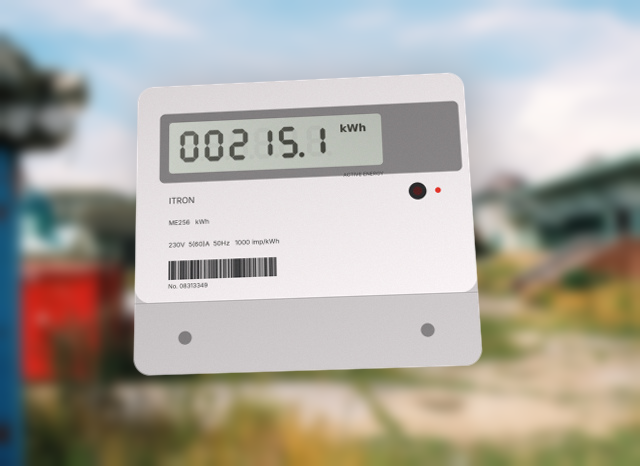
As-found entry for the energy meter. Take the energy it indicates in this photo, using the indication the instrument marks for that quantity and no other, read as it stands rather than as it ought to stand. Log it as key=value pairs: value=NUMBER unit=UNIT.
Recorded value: value=215.1 unit=kWh
